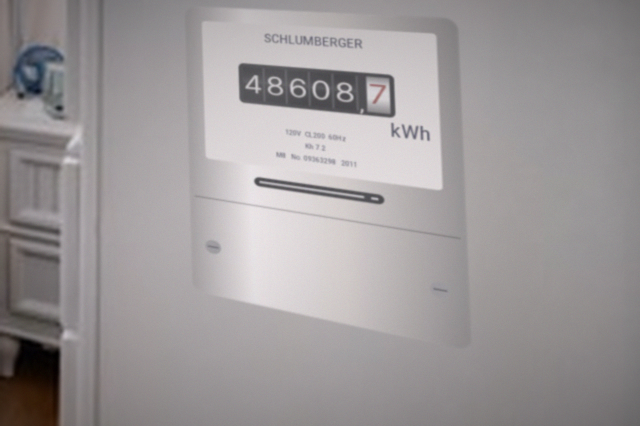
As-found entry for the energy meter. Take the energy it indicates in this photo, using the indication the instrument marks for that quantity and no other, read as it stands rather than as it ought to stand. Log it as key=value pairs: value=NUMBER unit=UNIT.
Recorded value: value=48608.7 unit=kWh
